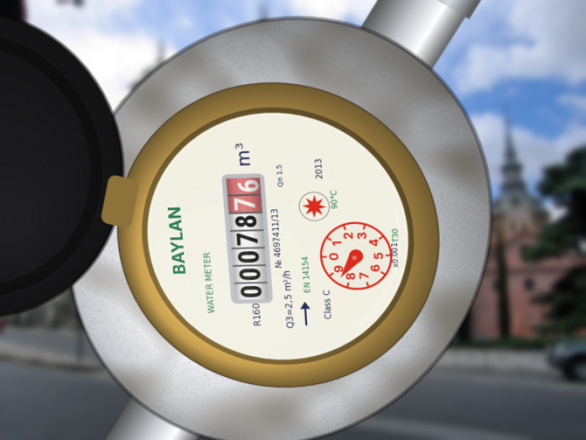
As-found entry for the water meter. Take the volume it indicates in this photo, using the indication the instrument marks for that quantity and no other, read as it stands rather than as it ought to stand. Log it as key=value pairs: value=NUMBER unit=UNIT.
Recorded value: value=78.758 unit=m³
